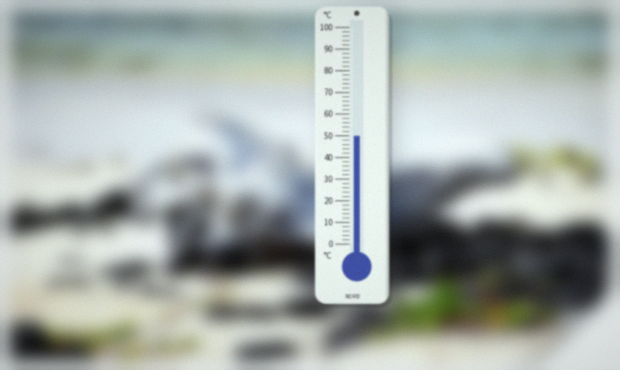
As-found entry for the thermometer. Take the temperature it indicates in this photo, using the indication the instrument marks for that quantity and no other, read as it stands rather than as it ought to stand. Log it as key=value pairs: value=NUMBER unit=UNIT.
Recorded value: value=50 unit=°C
